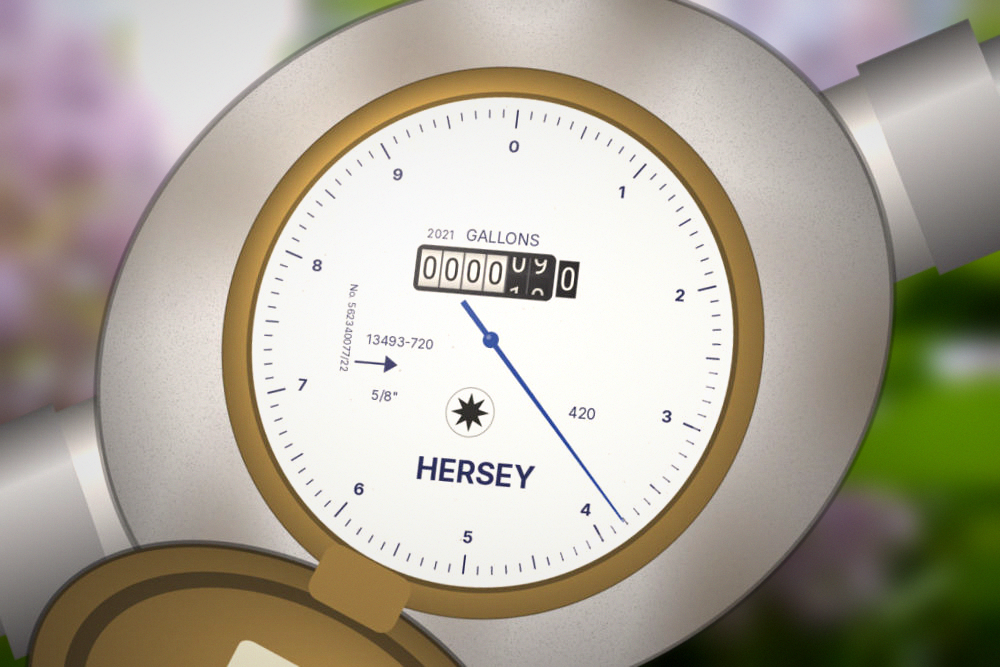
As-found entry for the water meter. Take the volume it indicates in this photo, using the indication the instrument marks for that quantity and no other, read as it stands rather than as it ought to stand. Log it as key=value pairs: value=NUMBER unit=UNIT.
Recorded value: value=93.8 unit=gal
